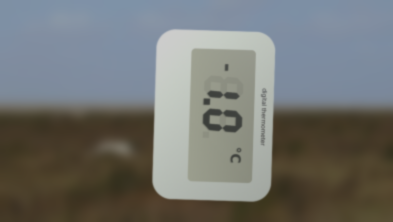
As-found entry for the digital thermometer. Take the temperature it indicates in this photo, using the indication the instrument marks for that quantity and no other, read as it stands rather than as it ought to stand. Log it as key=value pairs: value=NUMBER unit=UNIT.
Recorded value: value=-1.0 unit=°C
